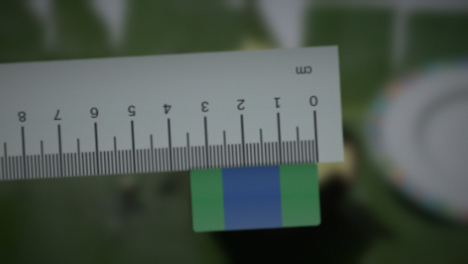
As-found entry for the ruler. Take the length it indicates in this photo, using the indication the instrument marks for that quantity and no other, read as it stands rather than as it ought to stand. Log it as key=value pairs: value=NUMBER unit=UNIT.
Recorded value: value=3.5 unit=cm
